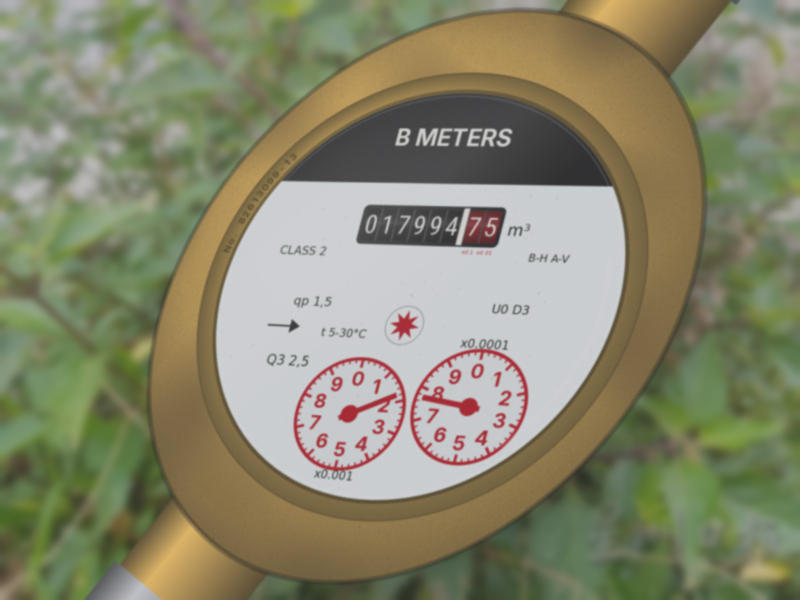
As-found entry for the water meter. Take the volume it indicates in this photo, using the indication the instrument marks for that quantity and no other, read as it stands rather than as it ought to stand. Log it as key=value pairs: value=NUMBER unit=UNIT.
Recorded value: value=17994.7517 unit=m³
